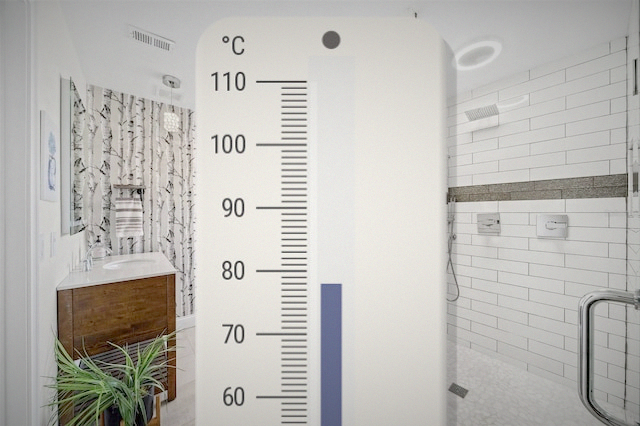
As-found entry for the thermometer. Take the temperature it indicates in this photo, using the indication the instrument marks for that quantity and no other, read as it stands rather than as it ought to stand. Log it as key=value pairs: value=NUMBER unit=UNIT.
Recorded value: value=78 unit=°C
